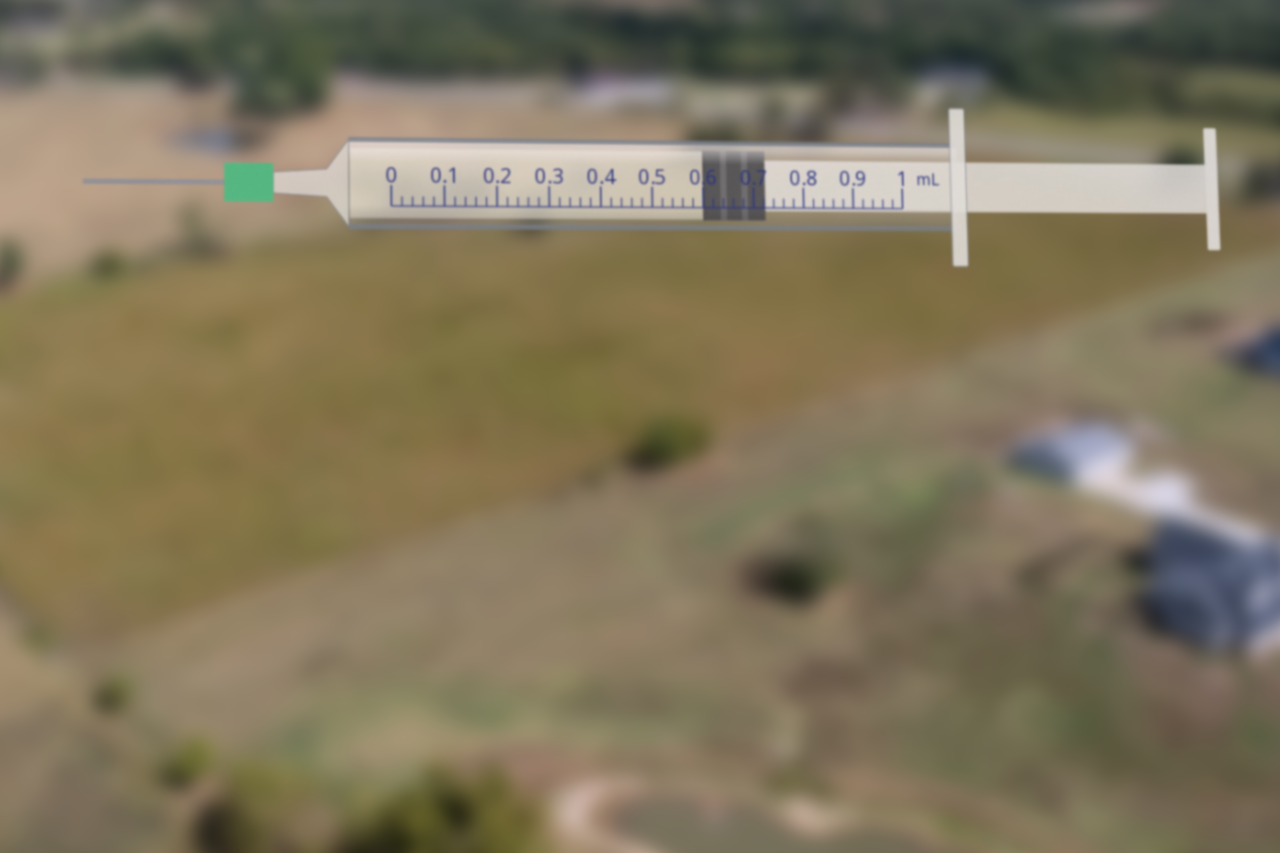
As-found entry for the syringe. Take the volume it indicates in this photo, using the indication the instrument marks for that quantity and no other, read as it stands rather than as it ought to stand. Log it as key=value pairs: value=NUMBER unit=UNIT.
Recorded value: value=0.6 unit=mL
